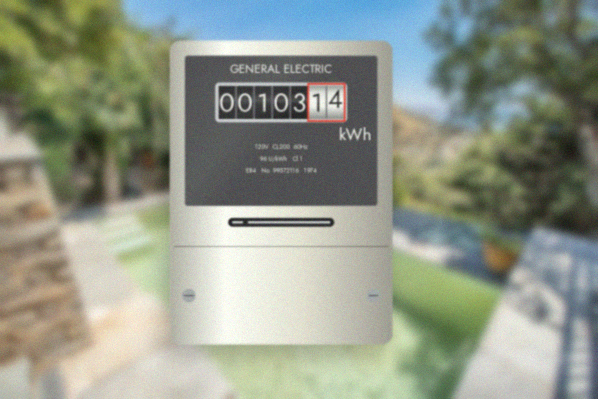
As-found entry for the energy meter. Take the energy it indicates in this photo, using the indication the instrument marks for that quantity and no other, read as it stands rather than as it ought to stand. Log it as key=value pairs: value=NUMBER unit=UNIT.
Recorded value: value=103.14 unit=kWh
